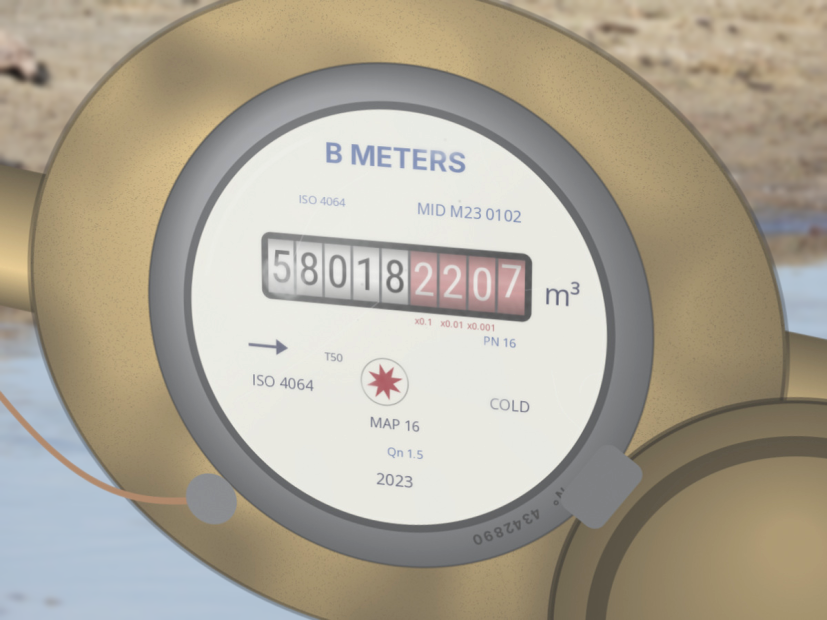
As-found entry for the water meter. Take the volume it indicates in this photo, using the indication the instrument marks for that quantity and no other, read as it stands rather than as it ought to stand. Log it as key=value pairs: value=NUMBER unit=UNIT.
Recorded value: value=58018.2207 unit=m³
